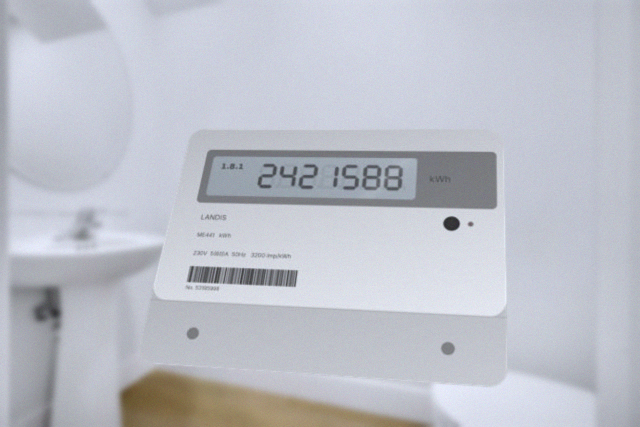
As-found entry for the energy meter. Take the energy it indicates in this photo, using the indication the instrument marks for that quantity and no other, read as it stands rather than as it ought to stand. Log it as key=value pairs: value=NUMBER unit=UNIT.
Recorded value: value=2421588 unit=kWh
